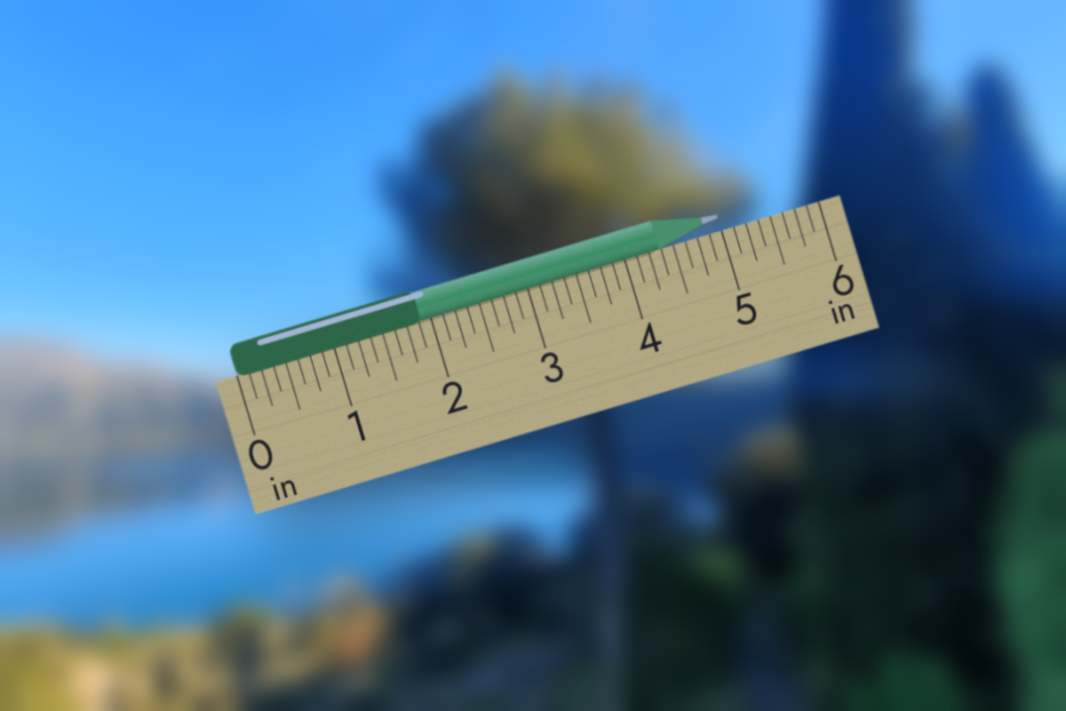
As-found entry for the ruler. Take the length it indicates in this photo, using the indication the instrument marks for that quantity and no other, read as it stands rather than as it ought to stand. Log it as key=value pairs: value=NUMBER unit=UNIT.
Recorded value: value=5 unit=in
